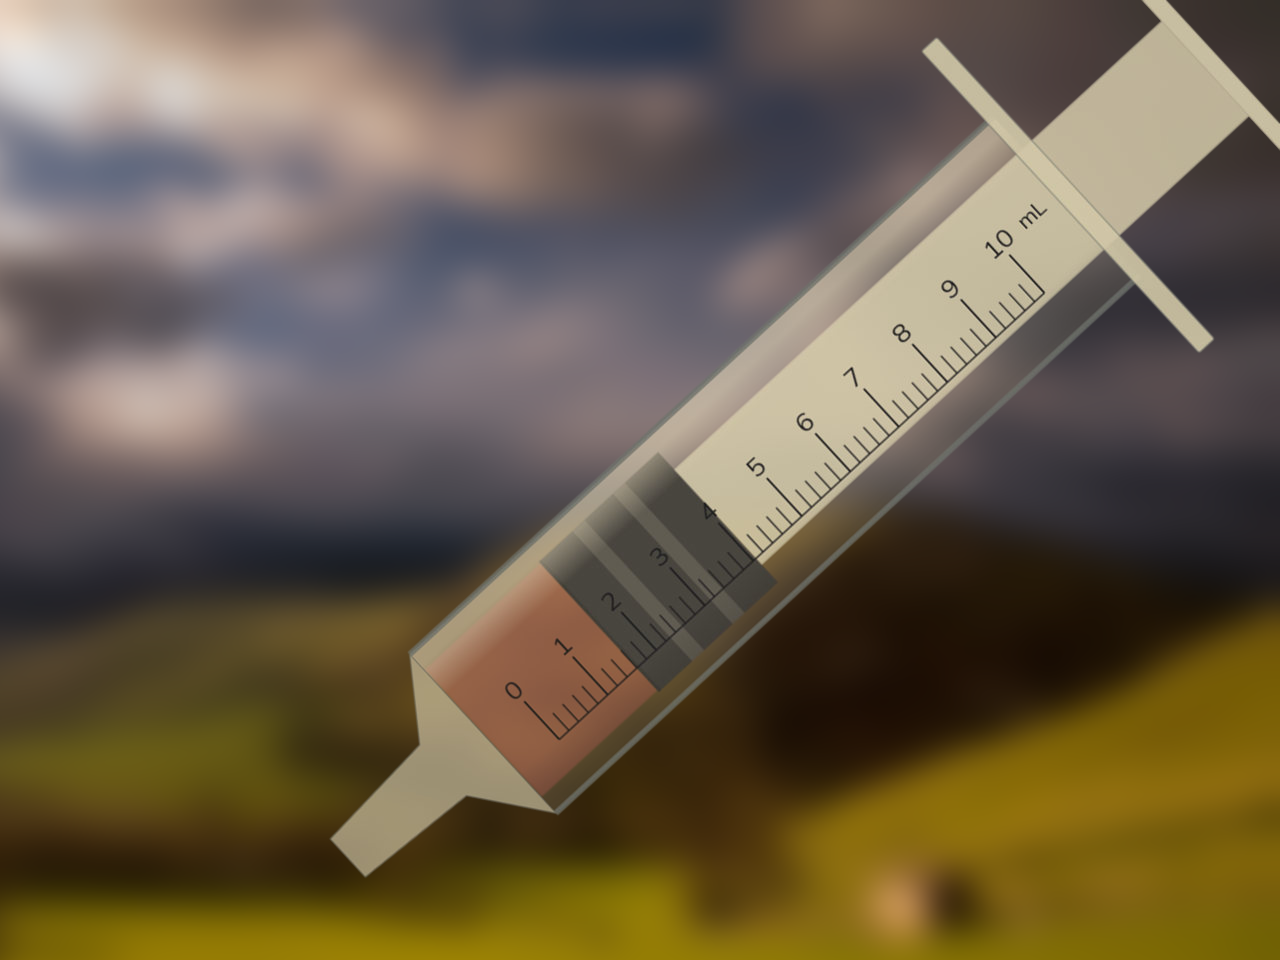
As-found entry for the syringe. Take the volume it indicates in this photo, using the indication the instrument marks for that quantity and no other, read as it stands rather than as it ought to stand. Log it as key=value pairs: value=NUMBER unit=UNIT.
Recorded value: value=1.6 unit=mL
